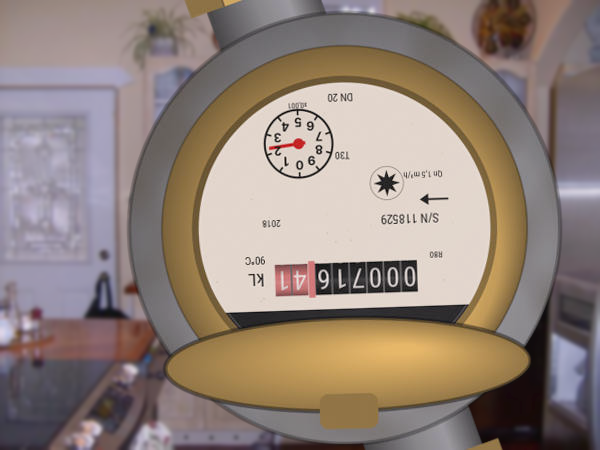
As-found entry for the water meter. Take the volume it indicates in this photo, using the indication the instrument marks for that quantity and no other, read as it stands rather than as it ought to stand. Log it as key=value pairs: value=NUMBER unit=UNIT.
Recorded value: value=716.412 unit=kL
